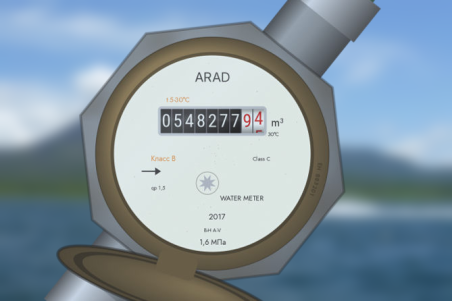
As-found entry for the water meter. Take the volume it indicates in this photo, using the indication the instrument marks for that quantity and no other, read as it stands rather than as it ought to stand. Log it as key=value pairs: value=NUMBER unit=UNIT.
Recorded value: value=548277.94 unit=m³
